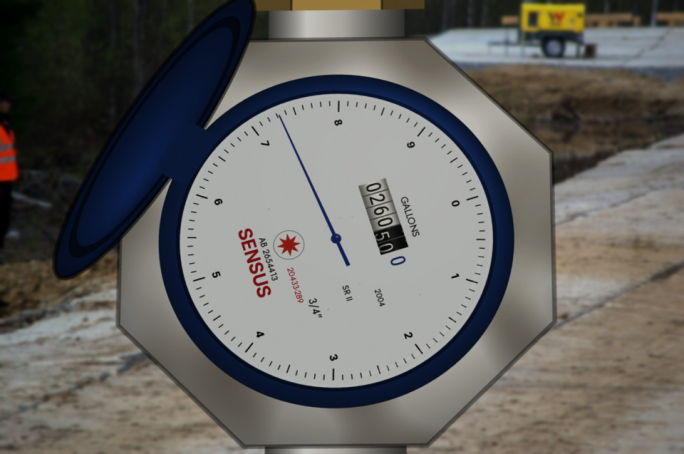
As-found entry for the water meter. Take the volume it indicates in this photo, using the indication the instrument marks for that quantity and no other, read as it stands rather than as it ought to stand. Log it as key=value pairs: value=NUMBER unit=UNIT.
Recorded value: value=260497.3 unit=gal
